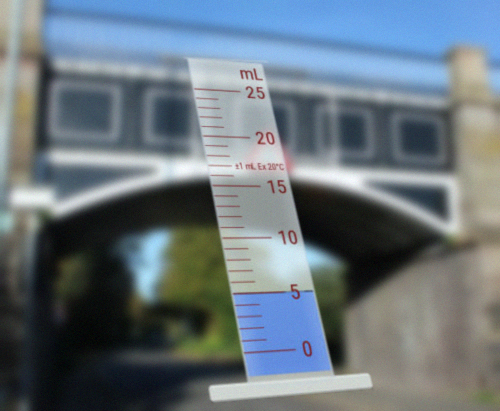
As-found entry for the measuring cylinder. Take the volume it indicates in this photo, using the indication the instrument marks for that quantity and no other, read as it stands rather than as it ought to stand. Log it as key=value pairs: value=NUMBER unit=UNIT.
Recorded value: value=5 unit=mL
